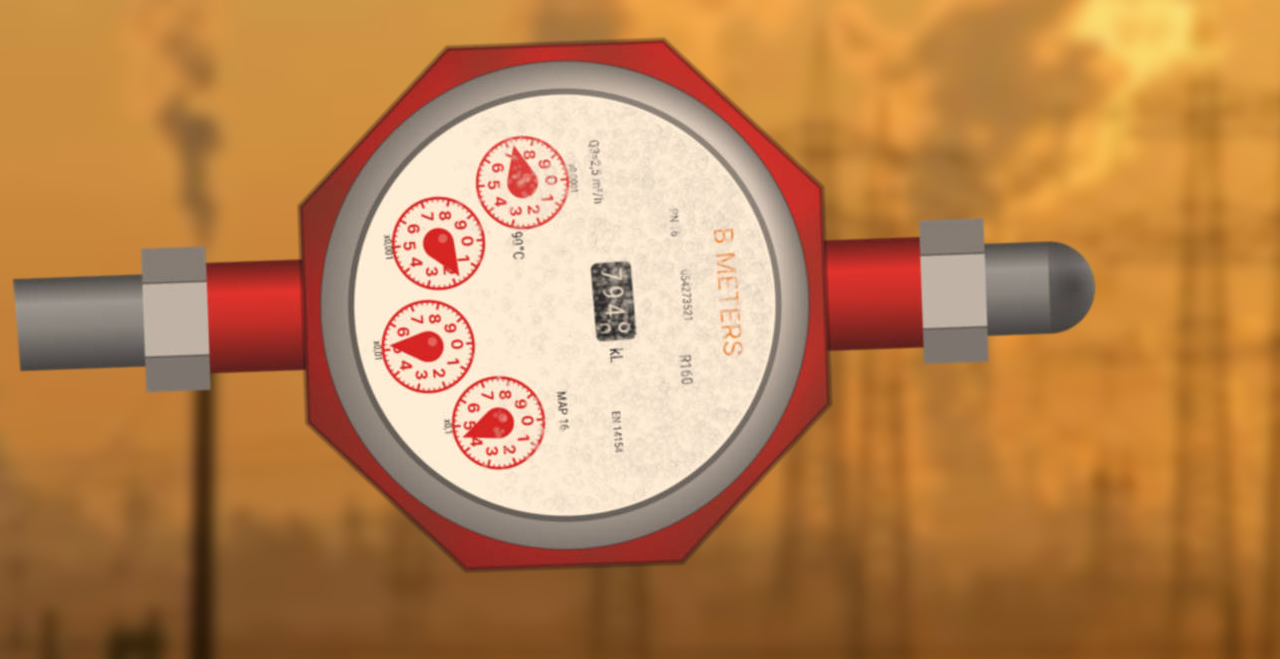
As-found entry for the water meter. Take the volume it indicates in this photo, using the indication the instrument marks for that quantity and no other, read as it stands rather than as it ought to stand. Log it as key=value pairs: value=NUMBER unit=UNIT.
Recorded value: value=7948.4517 unit=kL
